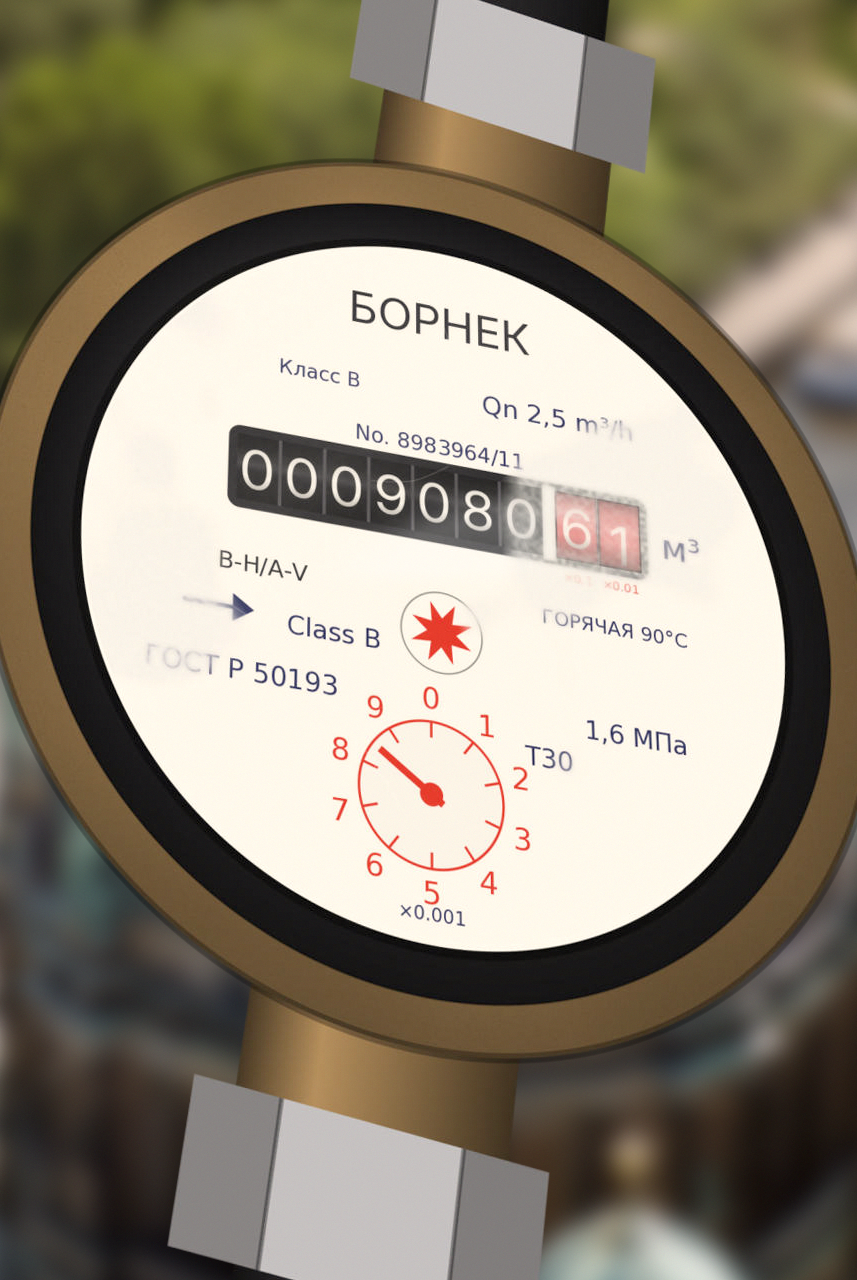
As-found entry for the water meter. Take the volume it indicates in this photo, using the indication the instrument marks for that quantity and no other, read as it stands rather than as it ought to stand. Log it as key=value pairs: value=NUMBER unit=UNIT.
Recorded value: value=9080.608 unit=m³
